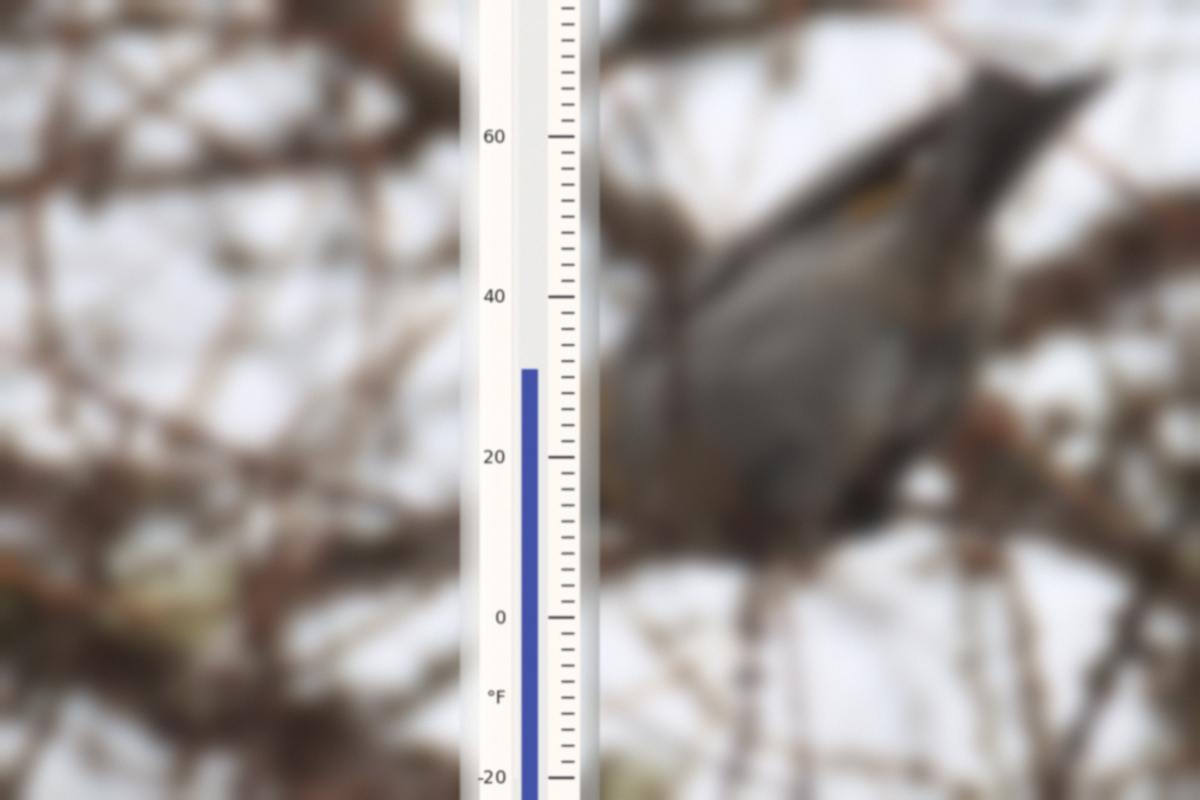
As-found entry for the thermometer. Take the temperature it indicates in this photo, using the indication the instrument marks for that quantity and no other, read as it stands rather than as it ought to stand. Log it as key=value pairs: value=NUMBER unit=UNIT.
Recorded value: value=31 unit=°F
